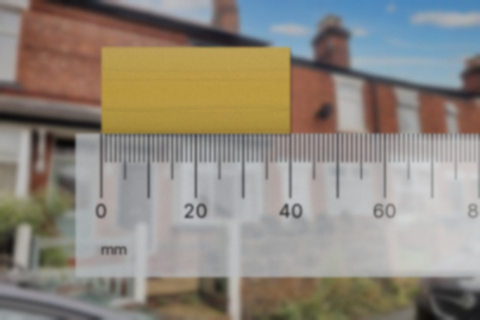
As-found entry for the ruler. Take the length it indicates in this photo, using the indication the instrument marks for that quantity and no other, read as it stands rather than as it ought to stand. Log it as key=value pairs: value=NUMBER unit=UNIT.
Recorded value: value=40 unit=mm
